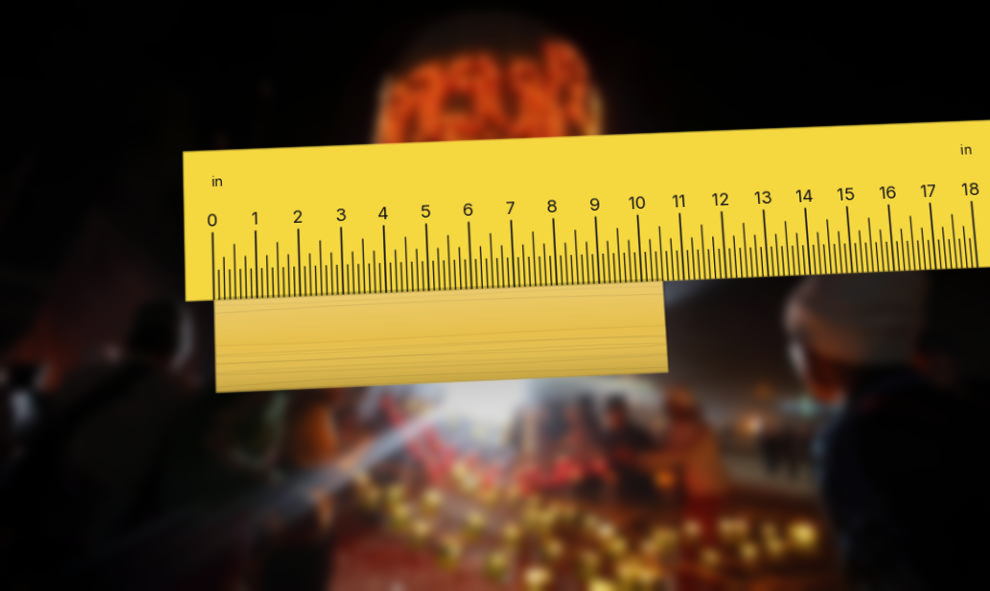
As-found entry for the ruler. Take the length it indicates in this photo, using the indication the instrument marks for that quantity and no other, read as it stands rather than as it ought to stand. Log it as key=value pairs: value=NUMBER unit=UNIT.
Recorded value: value=10.5 unit=in
